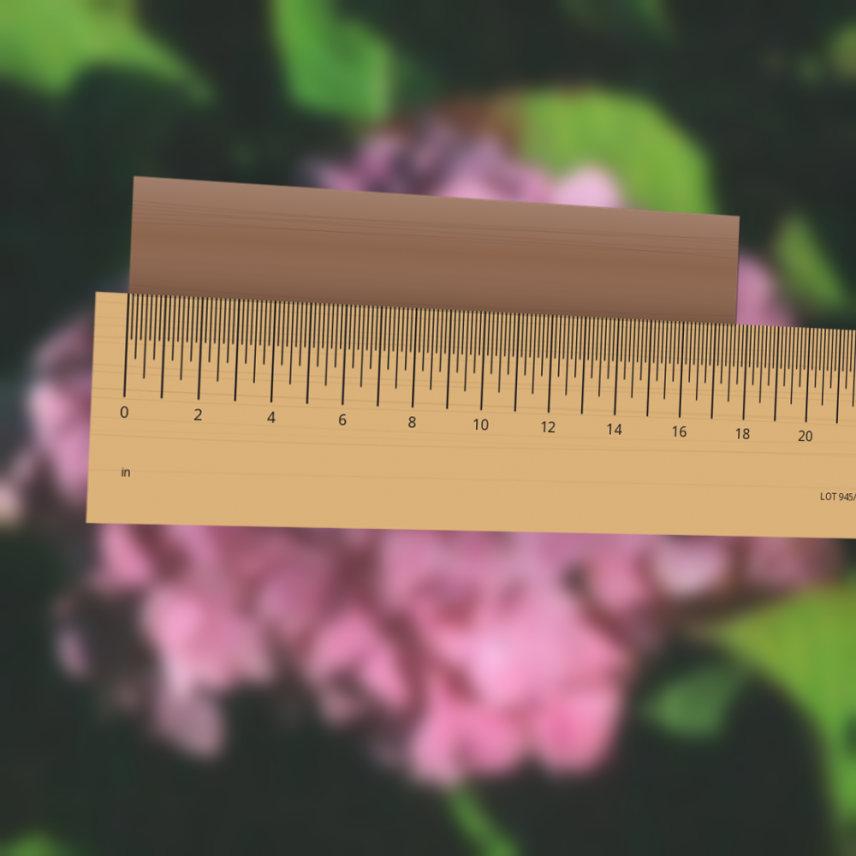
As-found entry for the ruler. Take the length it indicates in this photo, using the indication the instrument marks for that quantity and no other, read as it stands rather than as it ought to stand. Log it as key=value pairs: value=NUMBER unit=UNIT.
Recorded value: value=17.625 unit=in
